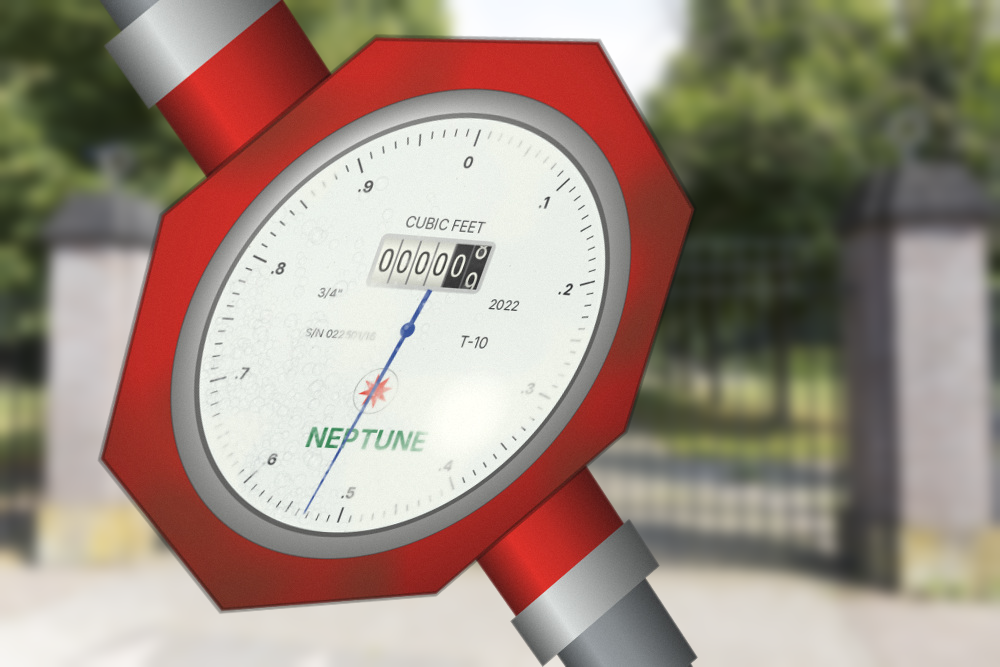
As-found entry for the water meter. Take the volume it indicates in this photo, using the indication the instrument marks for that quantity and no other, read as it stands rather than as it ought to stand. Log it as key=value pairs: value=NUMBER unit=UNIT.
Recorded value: value=8.53 unit=ft³
